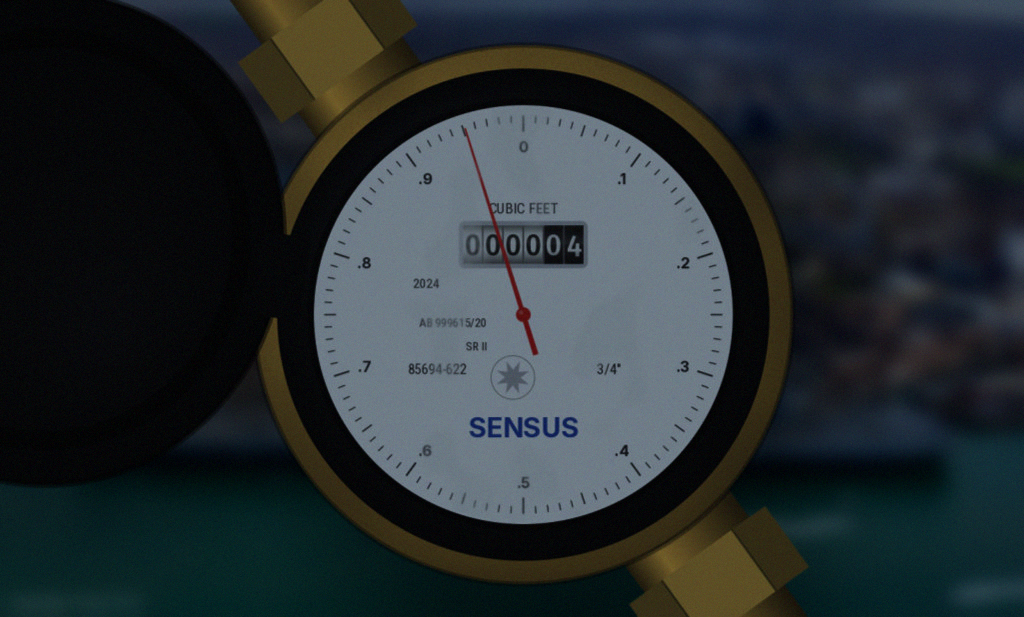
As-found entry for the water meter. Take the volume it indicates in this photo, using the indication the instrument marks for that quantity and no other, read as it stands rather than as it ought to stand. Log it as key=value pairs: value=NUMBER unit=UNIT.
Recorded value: value=3.95 unit=ft³
